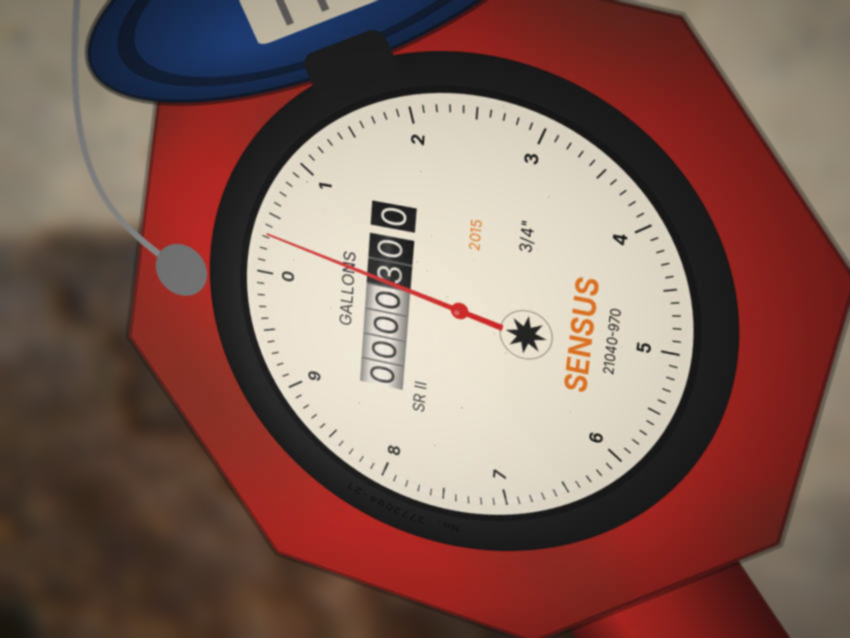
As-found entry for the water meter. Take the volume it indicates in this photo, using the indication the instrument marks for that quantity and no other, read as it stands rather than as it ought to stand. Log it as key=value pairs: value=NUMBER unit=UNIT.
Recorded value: value=300.3 unit=gal
